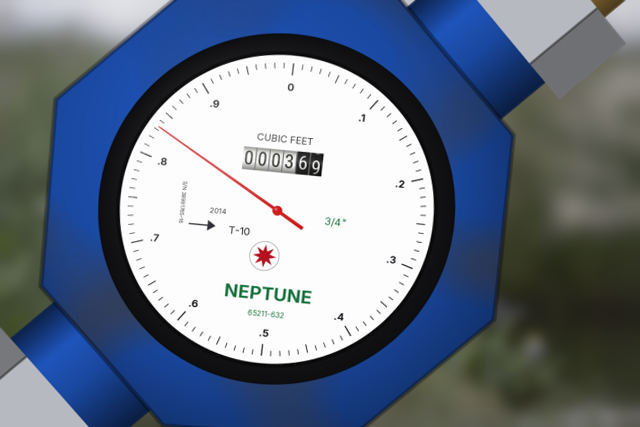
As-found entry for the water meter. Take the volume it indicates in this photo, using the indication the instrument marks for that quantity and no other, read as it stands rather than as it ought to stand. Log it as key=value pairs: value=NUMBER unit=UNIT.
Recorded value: value=368.83 unit=ft³
